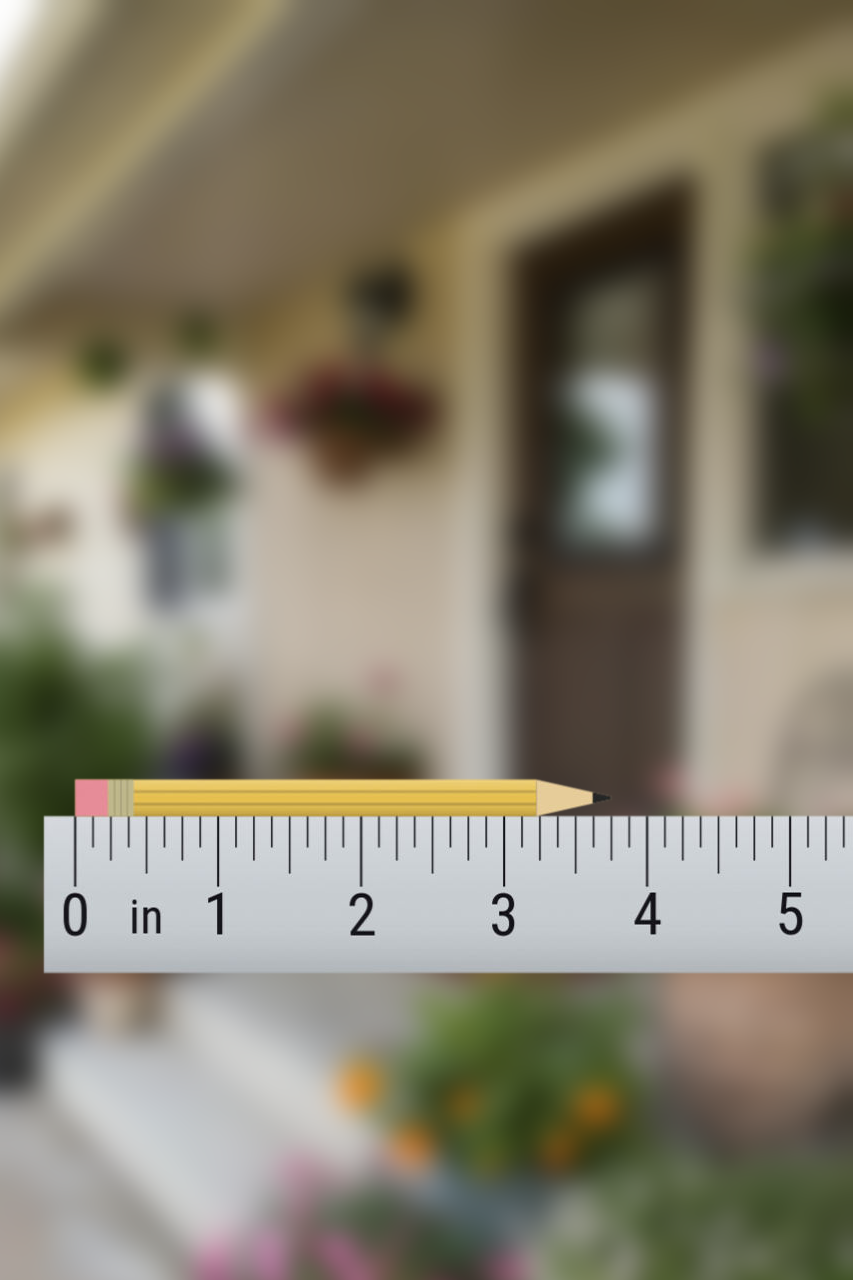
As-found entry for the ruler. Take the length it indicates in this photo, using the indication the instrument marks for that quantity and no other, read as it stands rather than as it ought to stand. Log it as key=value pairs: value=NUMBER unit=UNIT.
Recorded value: value=3.75 unit=in
